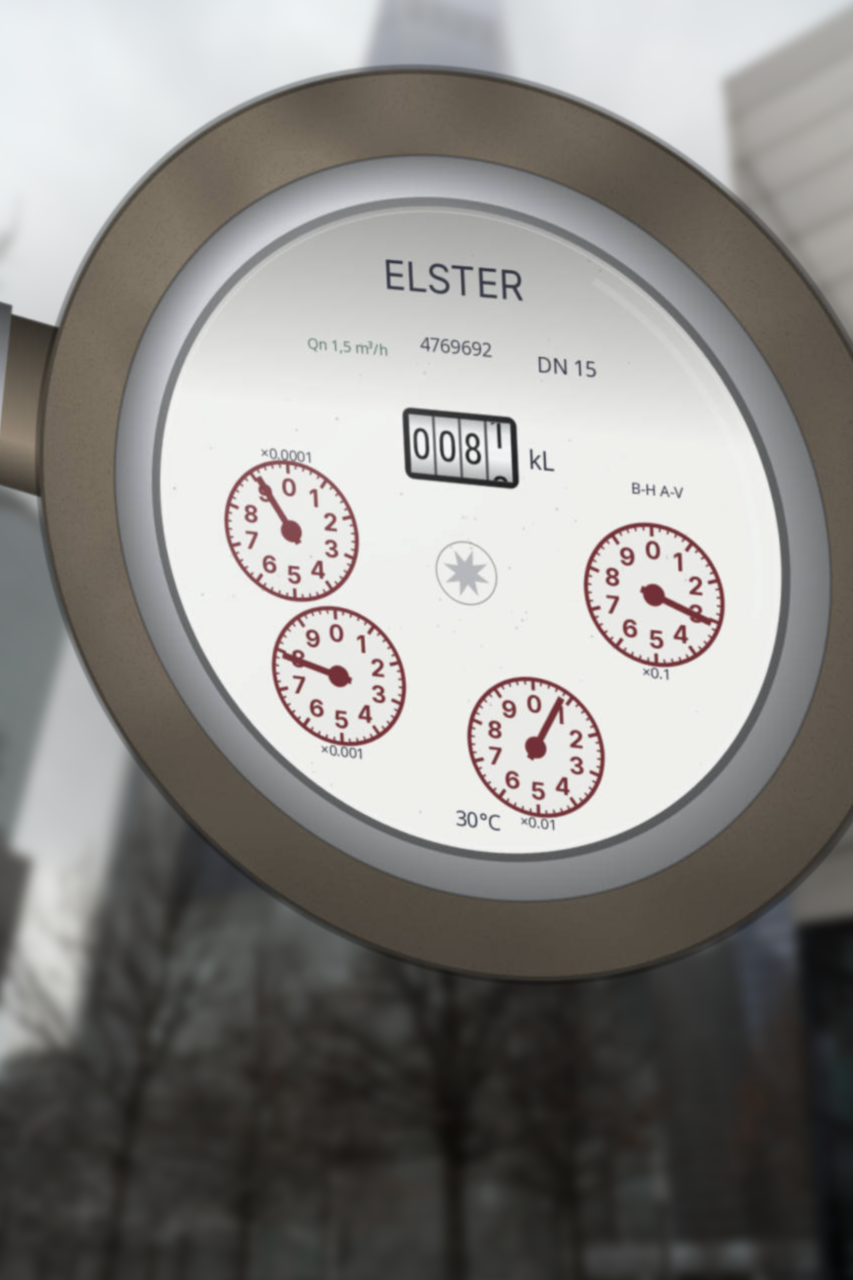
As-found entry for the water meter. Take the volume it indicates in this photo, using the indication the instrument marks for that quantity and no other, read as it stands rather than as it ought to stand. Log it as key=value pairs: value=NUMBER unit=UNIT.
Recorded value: value=81.3079 unit=kL
